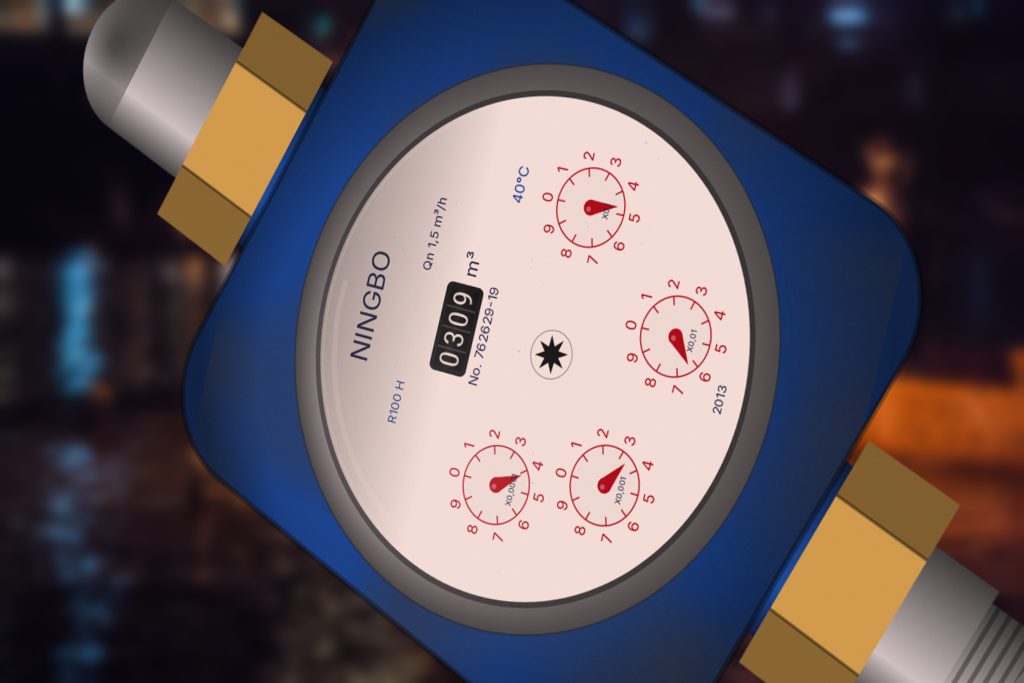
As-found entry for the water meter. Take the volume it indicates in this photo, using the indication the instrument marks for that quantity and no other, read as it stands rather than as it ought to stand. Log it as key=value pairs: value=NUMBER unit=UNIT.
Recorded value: value=309.4634 unit=m³
